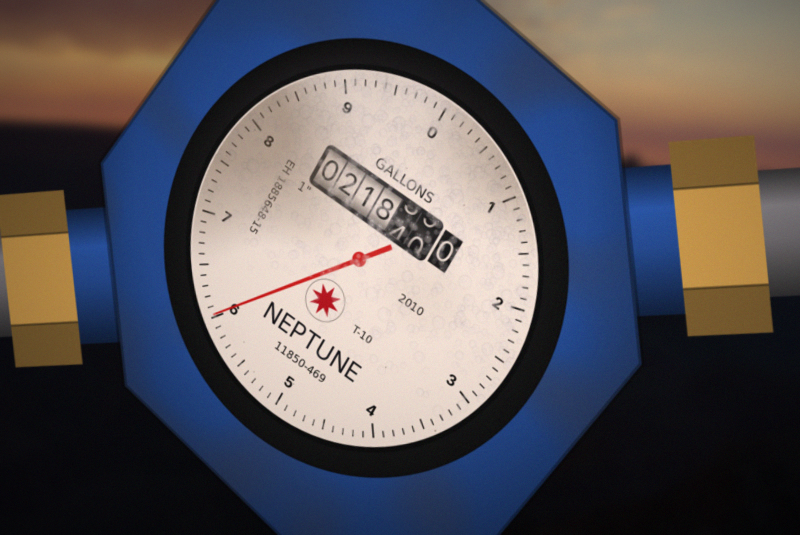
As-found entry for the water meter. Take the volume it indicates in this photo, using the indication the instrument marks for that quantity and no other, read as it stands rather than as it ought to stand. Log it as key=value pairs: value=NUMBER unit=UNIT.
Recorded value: value=218396.0 unit=gal
